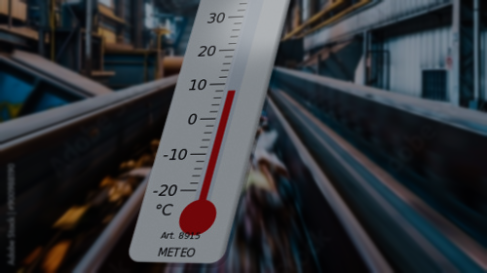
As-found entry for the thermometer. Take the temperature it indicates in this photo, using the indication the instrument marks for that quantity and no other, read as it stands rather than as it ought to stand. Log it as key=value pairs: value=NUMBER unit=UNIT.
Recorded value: value=8 unit=°C
